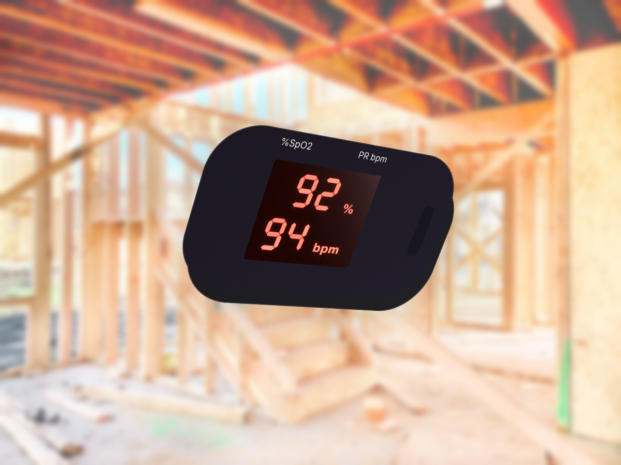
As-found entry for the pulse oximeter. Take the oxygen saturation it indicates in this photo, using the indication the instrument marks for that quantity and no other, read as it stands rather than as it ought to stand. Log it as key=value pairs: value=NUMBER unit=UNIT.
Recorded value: value=92 unit=%
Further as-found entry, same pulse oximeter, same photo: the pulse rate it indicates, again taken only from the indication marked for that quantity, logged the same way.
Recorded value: value=94 unit=bpm
